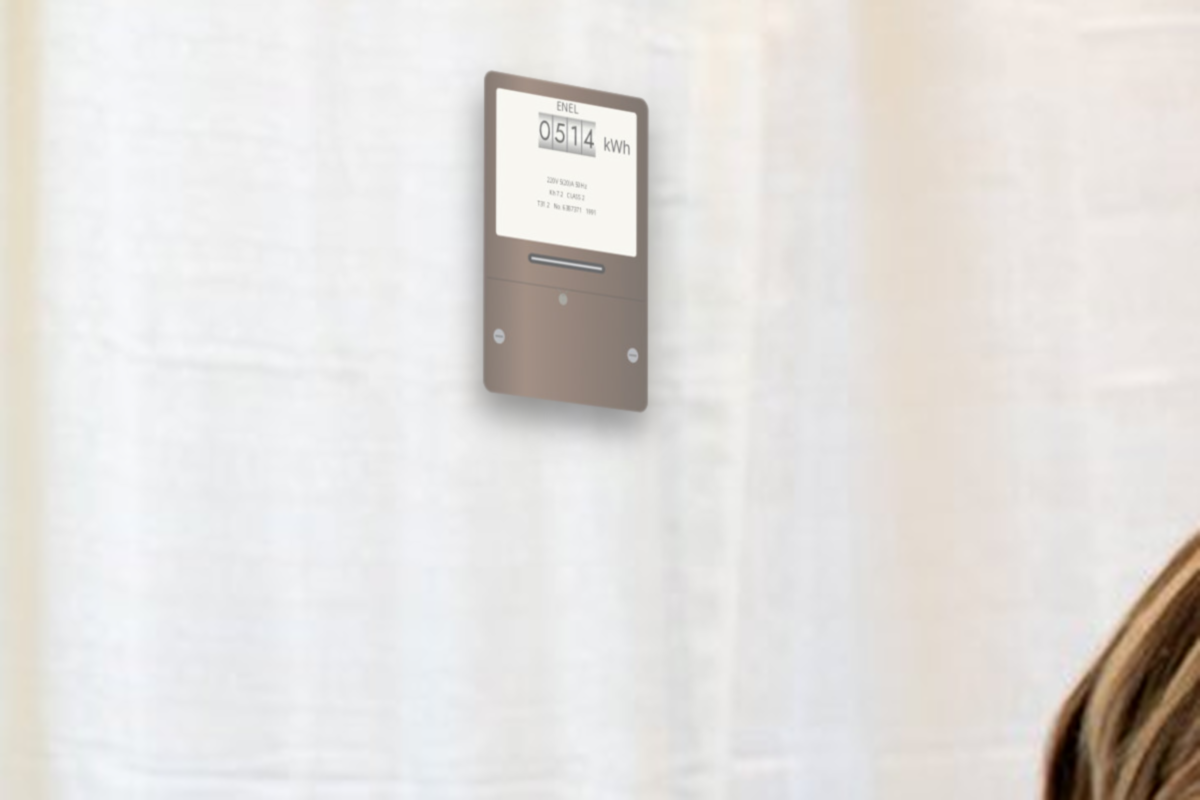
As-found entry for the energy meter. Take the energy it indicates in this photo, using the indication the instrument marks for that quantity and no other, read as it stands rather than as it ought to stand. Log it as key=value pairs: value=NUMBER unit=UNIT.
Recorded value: value=514 unit=kWh
